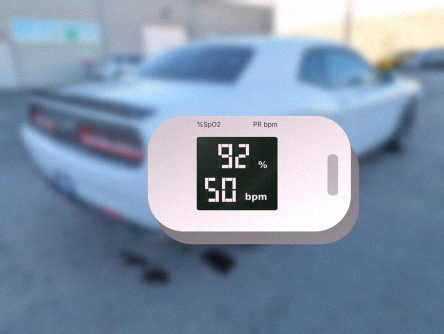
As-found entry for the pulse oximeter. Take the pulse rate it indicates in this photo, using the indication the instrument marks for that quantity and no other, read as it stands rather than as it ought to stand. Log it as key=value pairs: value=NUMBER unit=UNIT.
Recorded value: value=50 unit=bpm
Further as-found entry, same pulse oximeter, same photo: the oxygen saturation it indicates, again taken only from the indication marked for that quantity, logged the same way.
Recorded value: value=92 unit=%
